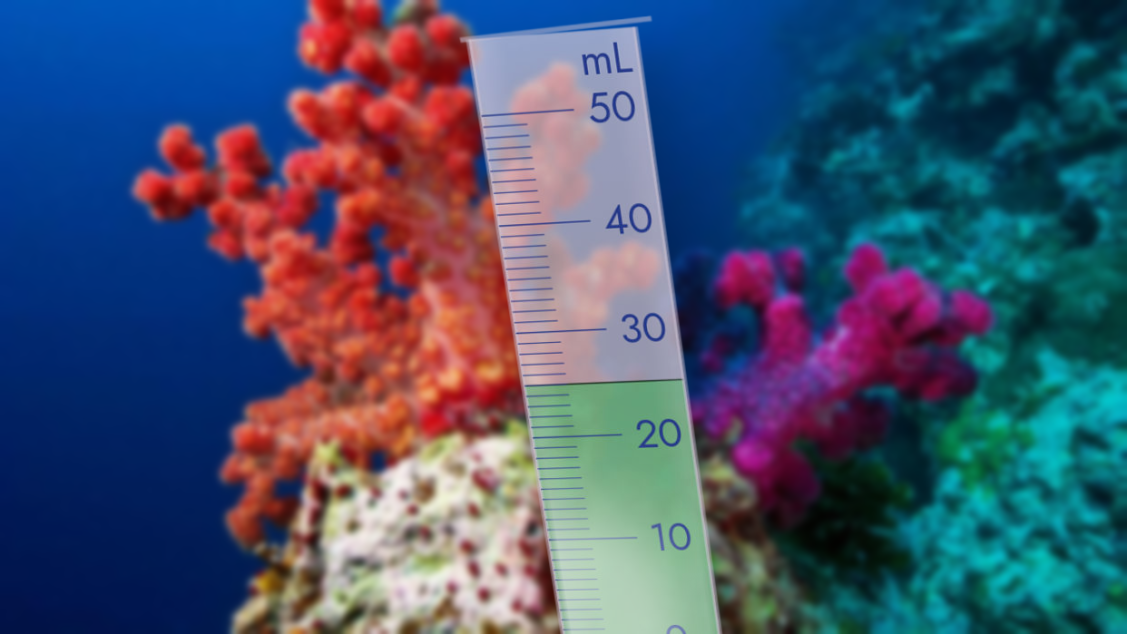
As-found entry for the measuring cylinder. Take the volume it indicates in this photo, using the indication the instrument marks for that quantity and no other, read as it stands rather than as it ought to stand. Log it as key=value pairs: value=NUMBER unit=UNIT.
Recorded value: value=25 unit=mL
